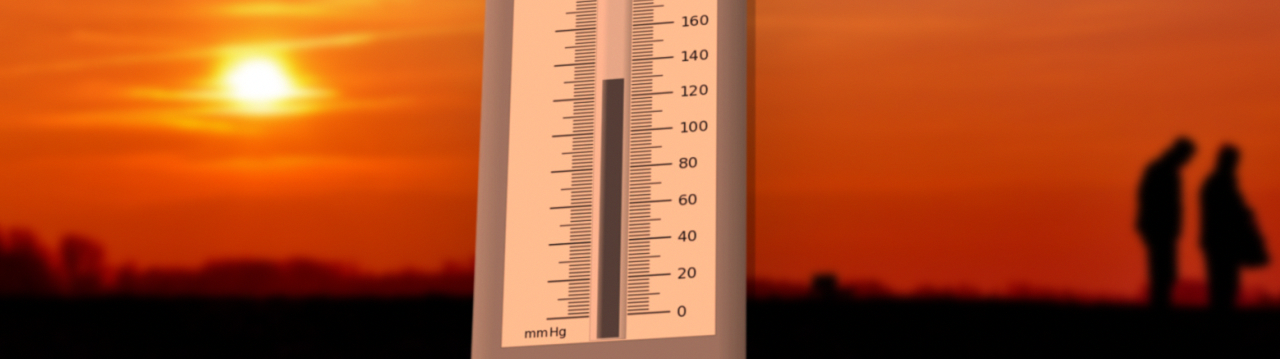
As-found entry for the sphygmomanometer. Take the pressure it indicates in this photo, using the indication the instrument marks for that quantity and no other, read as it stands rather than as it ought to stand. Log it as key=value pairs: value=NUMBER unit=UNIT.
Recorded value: value=130 unit=mmHg
